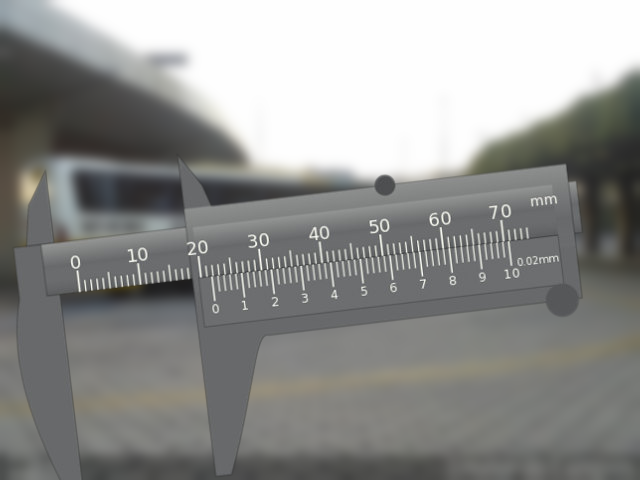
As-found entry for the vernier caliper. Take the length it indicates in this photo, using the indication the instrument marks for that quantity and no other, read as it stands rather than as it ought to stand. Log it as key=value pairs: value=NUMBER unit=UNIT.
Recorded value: value=21.8 unit=mm
